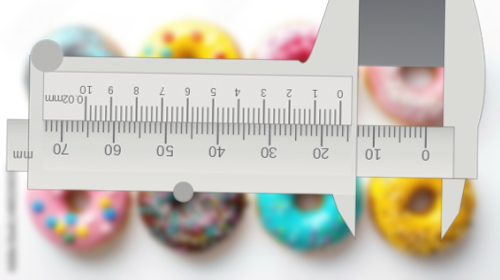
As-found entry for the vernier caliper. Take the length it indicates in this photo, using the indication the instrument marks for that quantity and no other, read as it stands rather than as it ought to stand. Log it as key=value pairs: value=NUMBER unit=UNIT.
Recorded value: value=16.5 unit=mm
